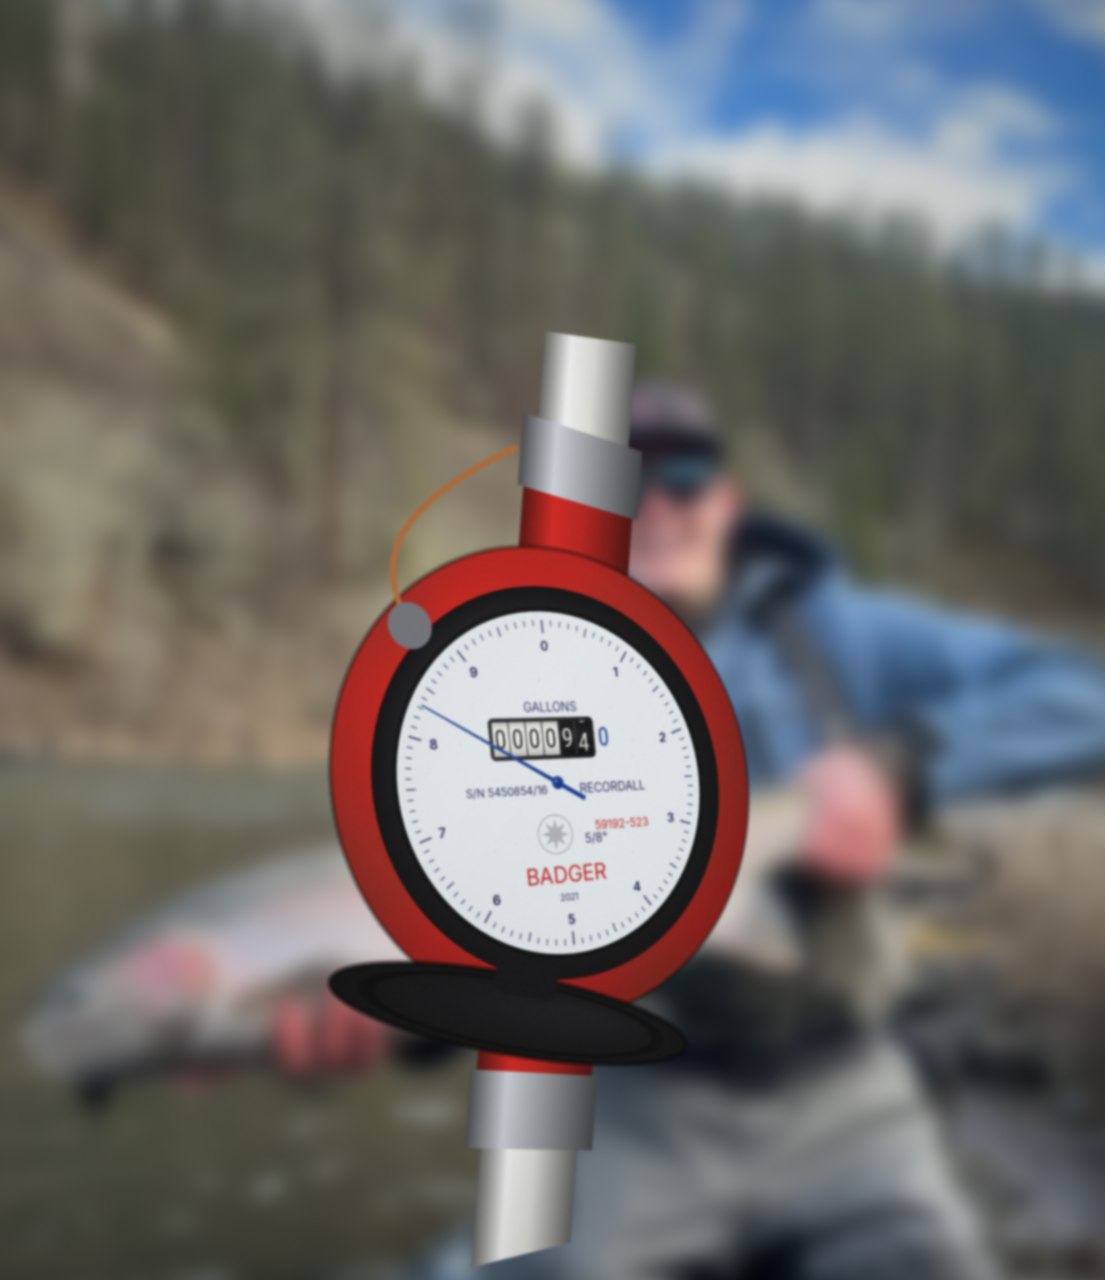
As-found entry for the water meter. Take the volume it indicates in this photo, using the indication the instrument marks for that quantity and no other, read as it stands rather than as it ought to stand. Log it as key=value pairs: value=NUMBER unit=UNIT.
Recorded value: value=938.3 unit=gal
